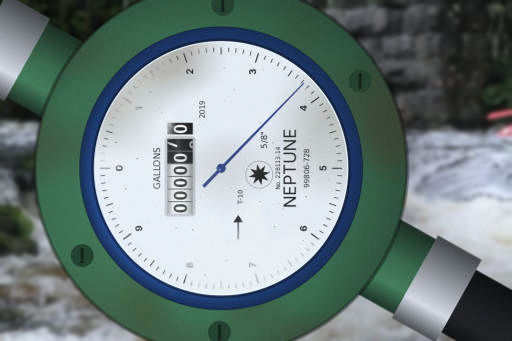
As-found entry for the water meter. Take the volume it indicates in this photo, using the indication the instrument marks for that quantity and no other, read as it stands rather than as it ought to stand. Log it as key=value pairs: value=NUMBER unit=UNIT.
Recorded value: value=73.7 unit=gal
